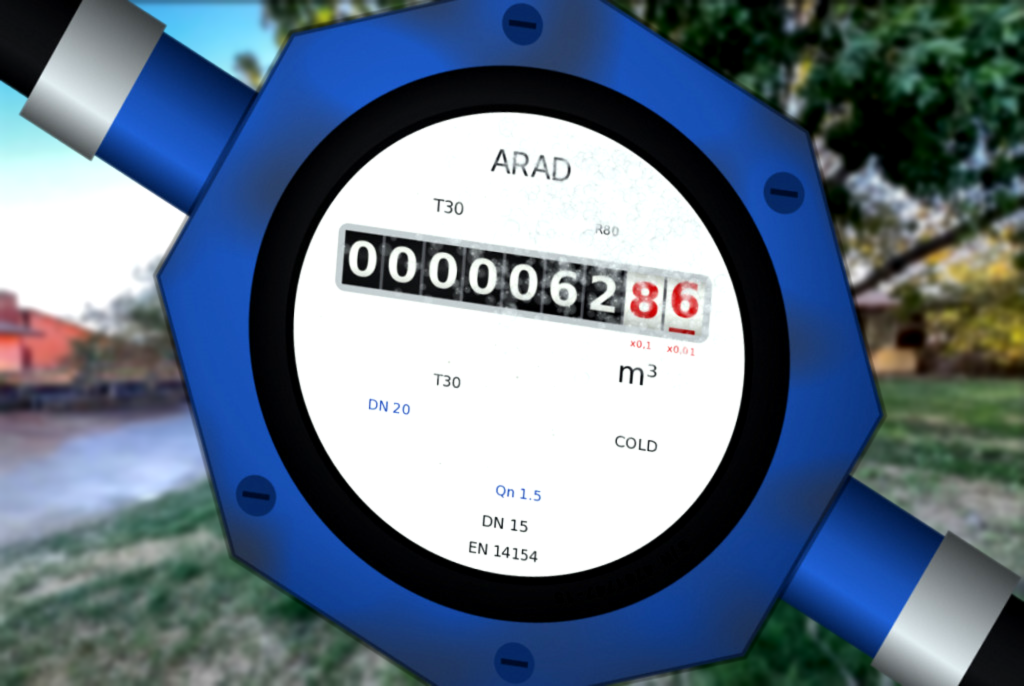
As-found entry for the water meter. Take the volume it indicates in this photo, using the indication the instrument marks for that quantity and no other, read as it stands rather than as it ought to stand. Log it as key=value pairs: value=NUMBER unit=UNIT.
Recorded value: value=62.86 unit=m³
